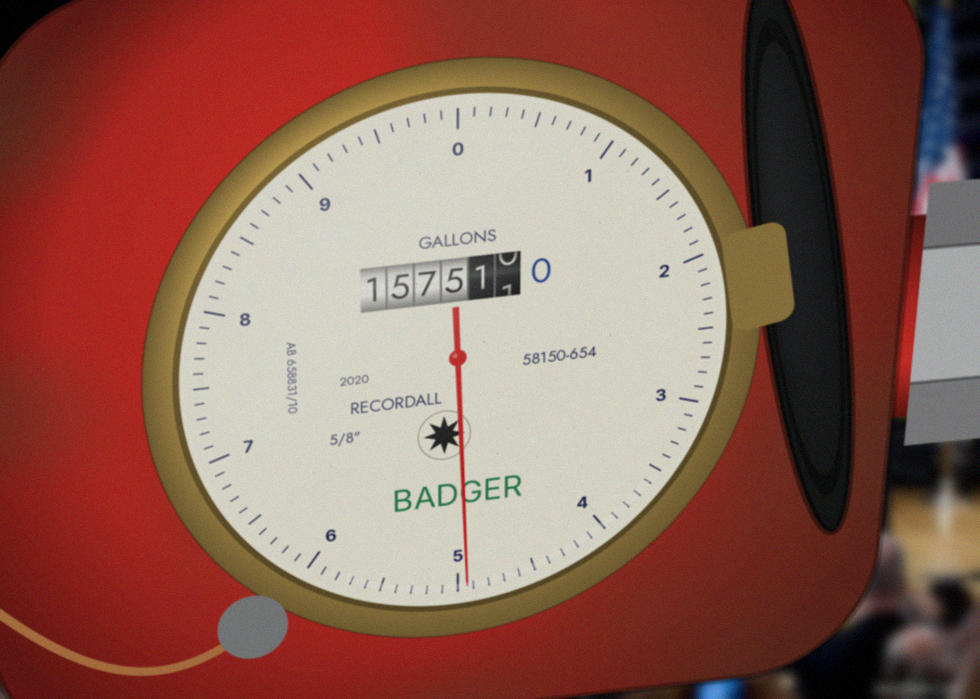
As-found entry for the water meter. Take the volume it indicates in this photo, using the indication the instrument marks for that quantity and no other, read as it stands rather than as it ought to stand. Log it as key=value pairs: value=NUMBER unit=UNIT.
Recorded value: value=1575104.9 unit=gal
